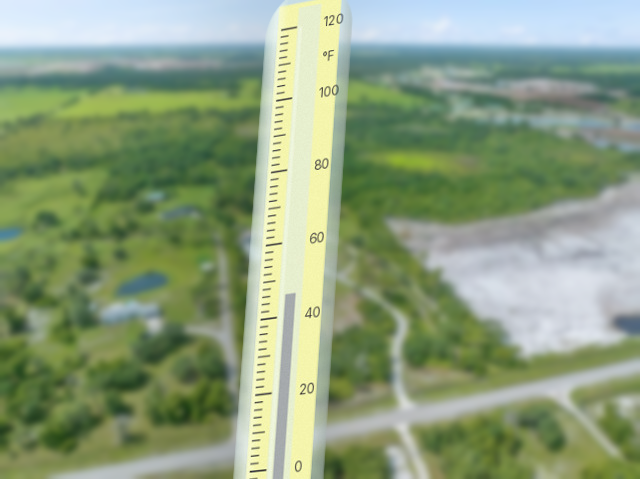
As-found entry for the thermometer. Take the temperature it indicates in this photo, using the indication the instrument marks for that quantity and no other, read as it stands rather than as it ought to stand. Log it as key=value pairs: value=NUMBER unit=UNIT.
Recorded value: value=46 unit=°F
